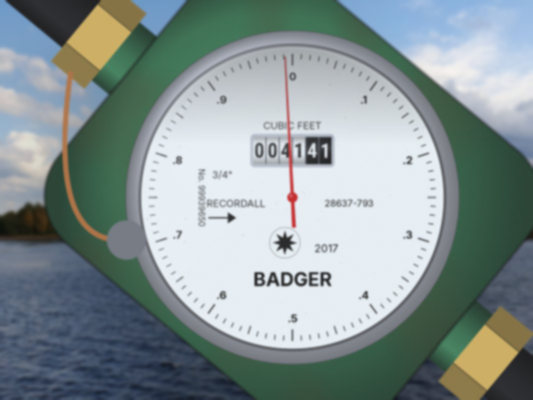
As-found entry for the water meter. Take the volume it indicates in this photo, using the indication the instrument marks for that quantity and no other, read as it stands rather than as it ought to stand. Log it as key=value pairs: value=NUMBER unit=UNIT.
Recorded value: value=4140.99 unit=ft³
